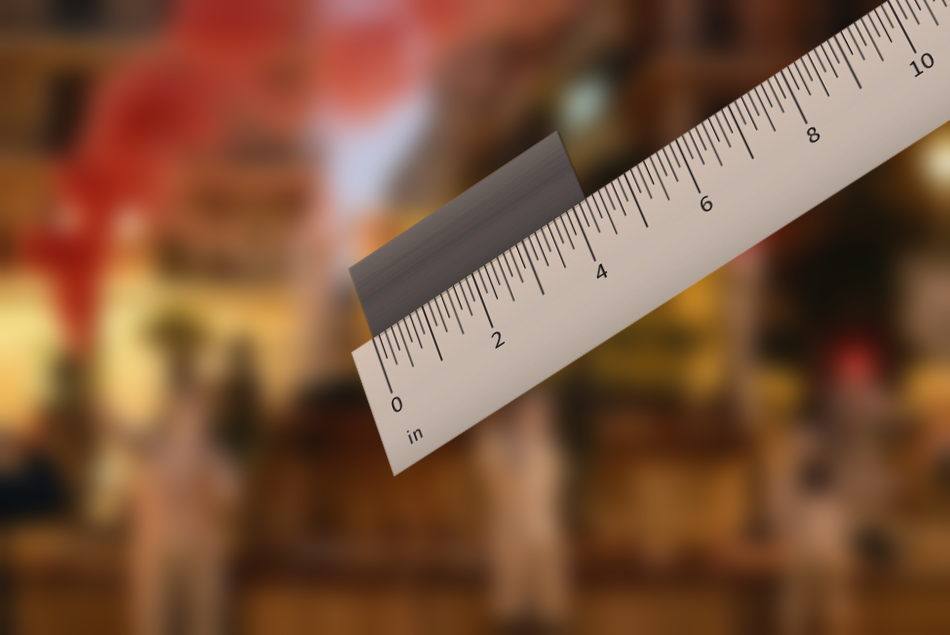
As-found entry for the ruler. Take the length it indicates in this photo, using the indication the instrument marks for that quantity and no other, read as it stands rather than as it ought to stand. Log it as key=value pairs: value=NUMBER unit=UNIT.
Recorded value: value=4.25 unit=in
